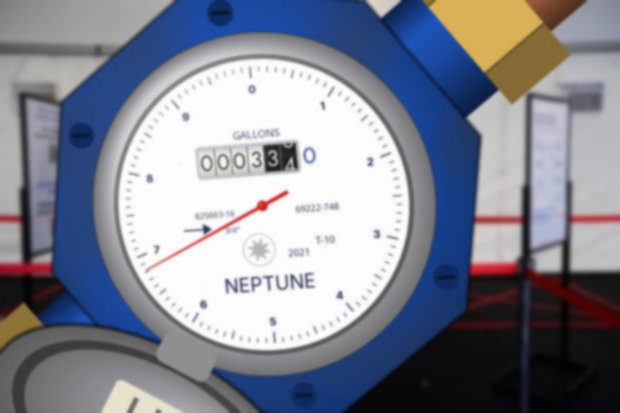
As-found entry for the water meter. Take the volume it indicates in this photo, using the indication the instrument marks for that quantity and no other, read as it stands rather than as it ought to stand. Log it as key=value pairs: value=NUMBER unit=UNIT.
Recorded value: value=3336.8 unit=gal
